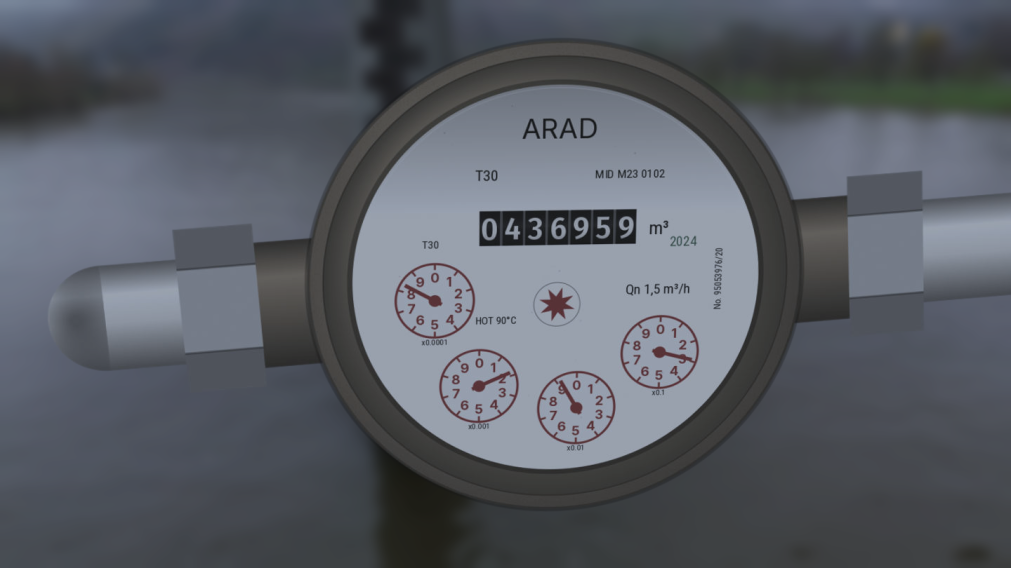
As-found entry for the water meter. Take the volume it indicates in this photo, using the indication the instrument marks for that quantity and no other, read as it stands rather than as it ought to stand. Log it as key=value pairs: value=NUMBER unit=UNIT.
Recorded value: value=436959.2918 unit=m³
